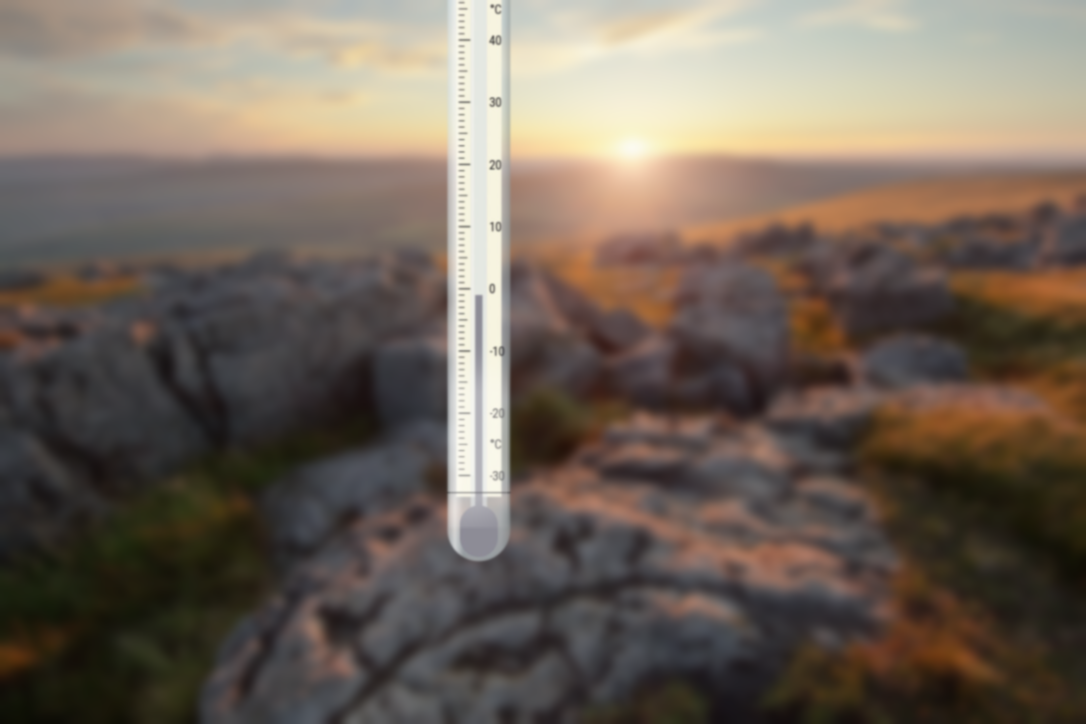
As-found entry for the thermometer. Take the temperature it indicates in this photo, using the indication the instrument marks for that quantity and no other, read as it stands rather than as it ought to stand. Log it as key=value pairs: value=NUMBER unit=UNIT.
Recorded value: value=-1 unit=°C
